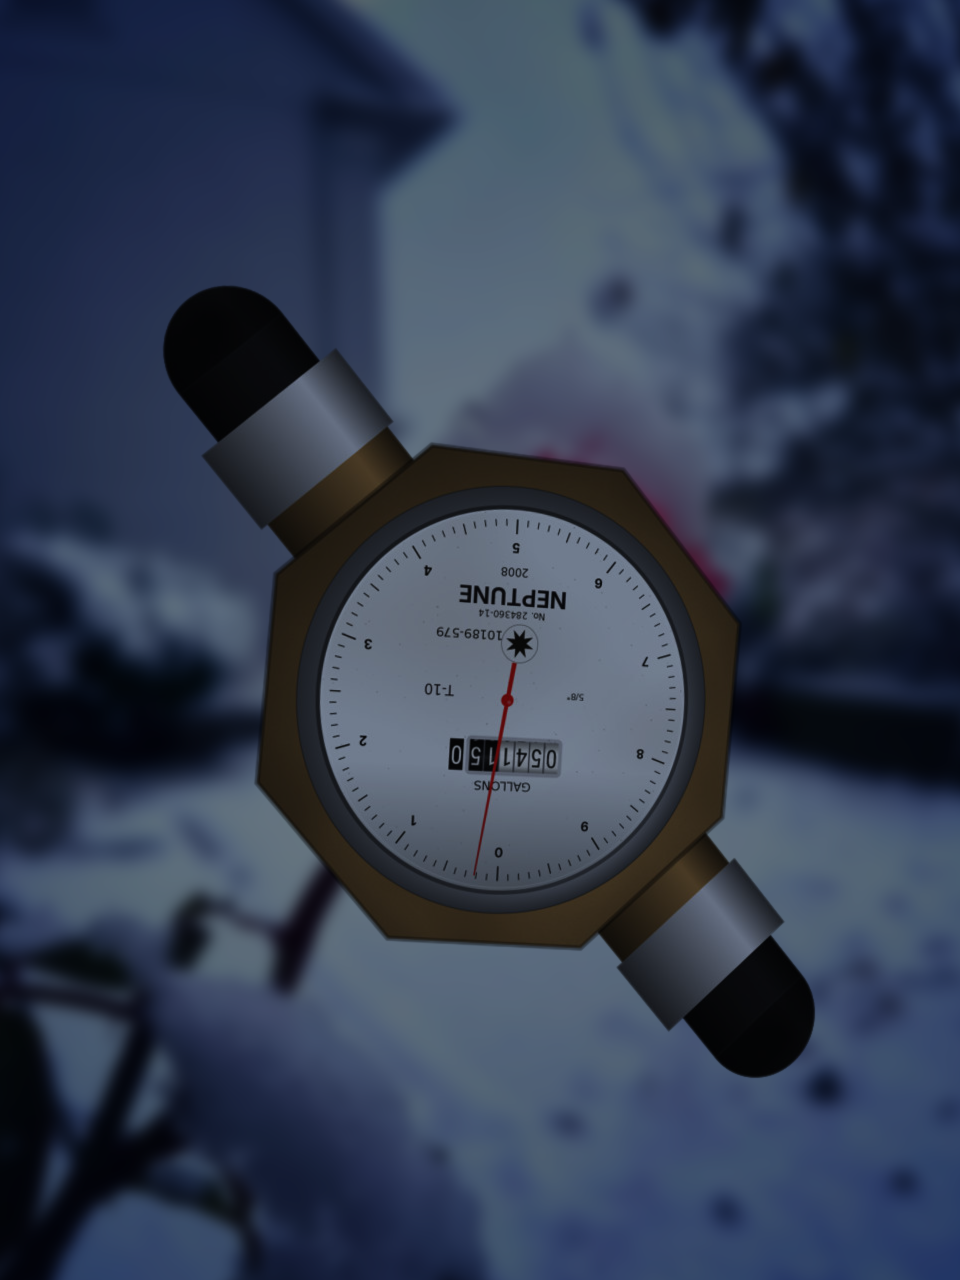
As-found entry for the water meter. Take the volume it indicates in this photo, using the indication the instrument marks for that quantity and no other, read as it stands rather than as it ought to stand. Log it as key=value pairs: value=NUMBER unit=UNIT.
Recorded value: value=541150.2 unit=gal
